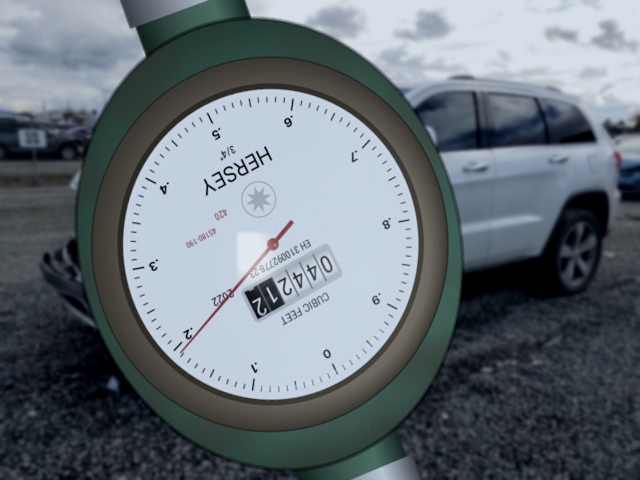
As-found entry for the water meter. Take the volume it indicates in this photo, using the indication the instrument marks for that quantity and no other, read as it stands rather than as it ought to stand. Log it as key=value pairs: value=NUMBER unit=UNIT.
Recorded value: value=44212.19 unit=ft³
